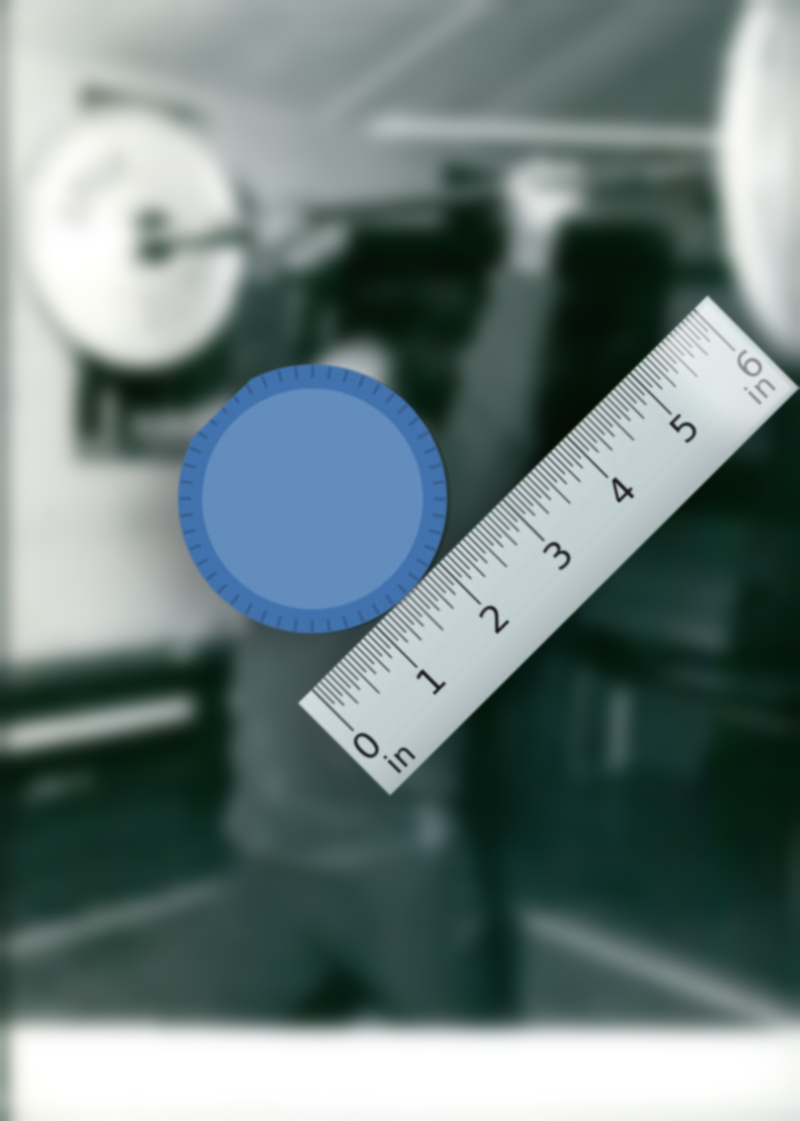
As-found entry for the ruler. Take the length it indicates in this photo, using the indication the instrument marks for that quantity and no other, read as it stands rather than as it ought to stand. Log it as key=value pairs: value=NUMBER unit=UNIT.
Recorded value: value=3 unit=in
